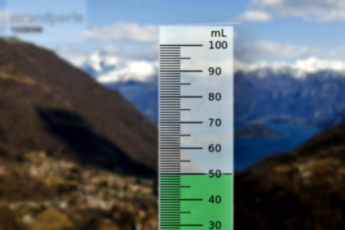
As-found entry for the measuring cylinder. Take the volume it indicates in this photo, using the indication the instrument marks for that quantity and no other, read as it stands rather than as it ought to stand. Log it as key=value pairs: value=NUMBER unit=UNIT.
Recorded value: value=50 unit=mL
